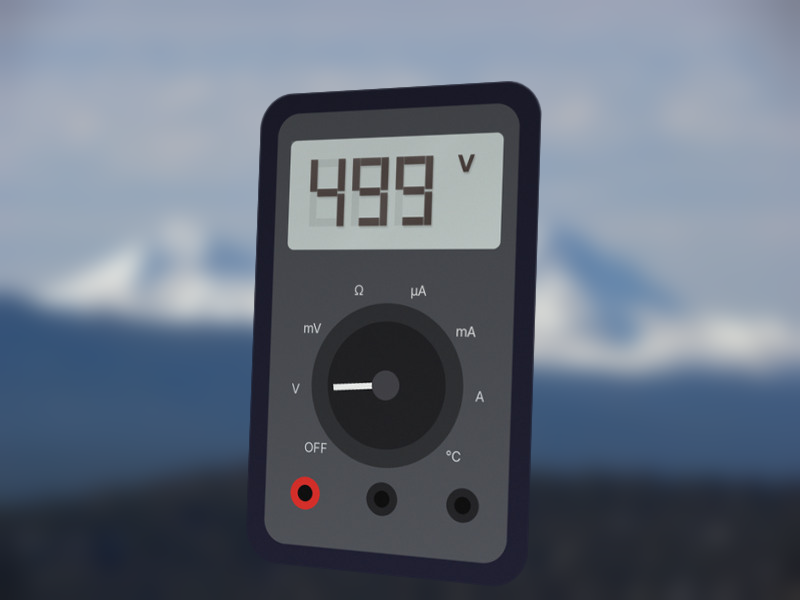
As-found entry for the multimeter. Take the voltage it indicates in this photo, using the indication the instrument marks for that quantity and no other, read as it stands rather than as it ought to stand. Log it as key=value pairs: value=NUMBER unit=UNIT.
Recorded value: value=499 unit=V
